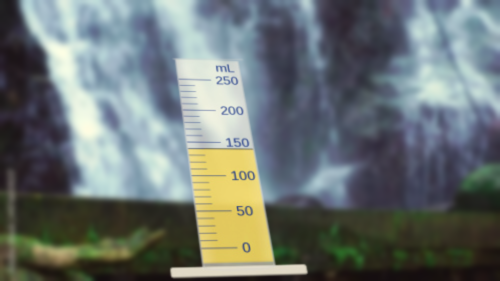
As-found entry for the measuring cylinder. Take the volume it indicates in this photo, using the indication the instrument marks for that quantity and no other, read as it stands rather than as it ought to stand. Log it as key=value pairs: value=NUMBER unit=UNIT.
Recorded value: value=140 unit=mL
